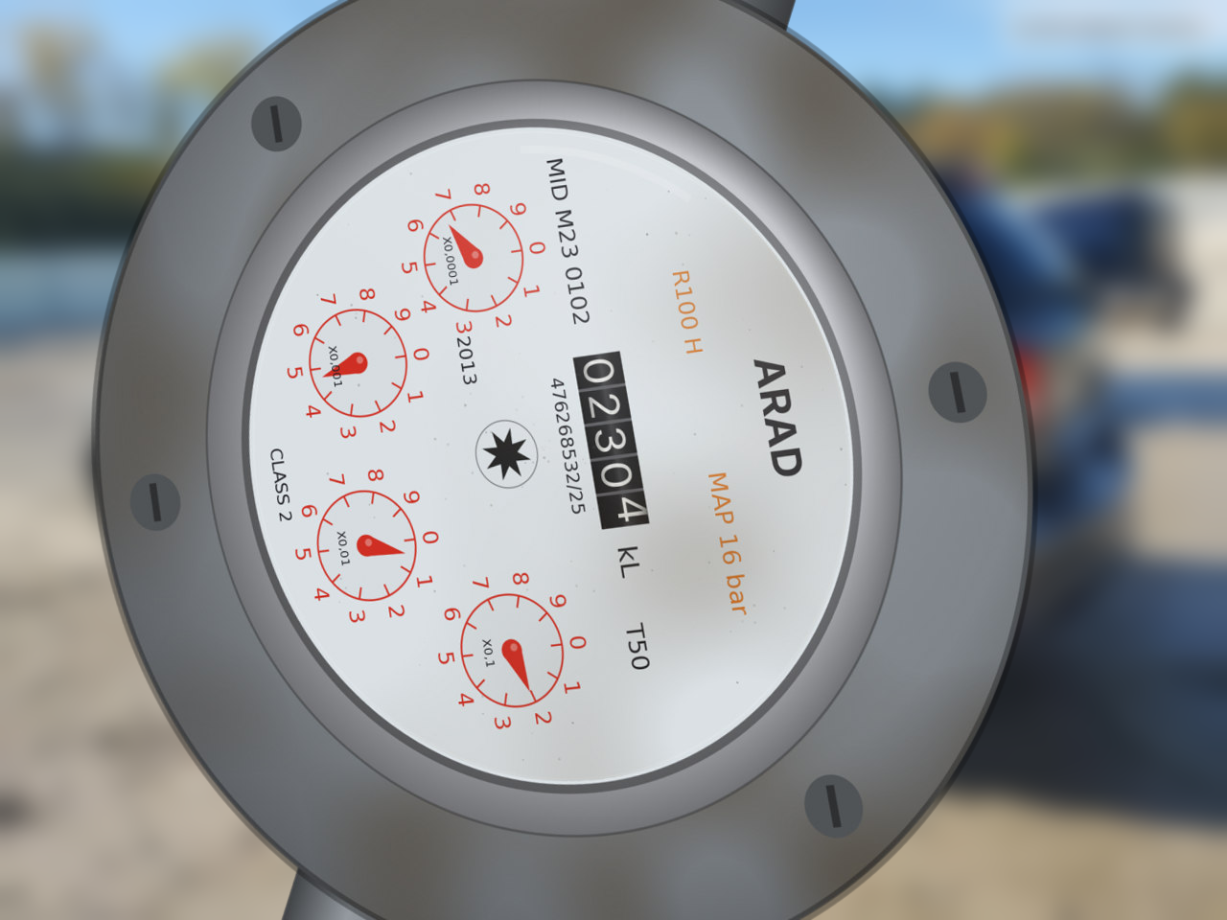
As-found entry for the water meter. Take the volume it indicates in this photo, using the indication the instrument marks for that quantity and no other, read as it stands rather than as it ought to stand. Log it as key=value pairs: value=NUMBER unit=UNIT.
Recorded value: value=2304.2046 unit=kL
